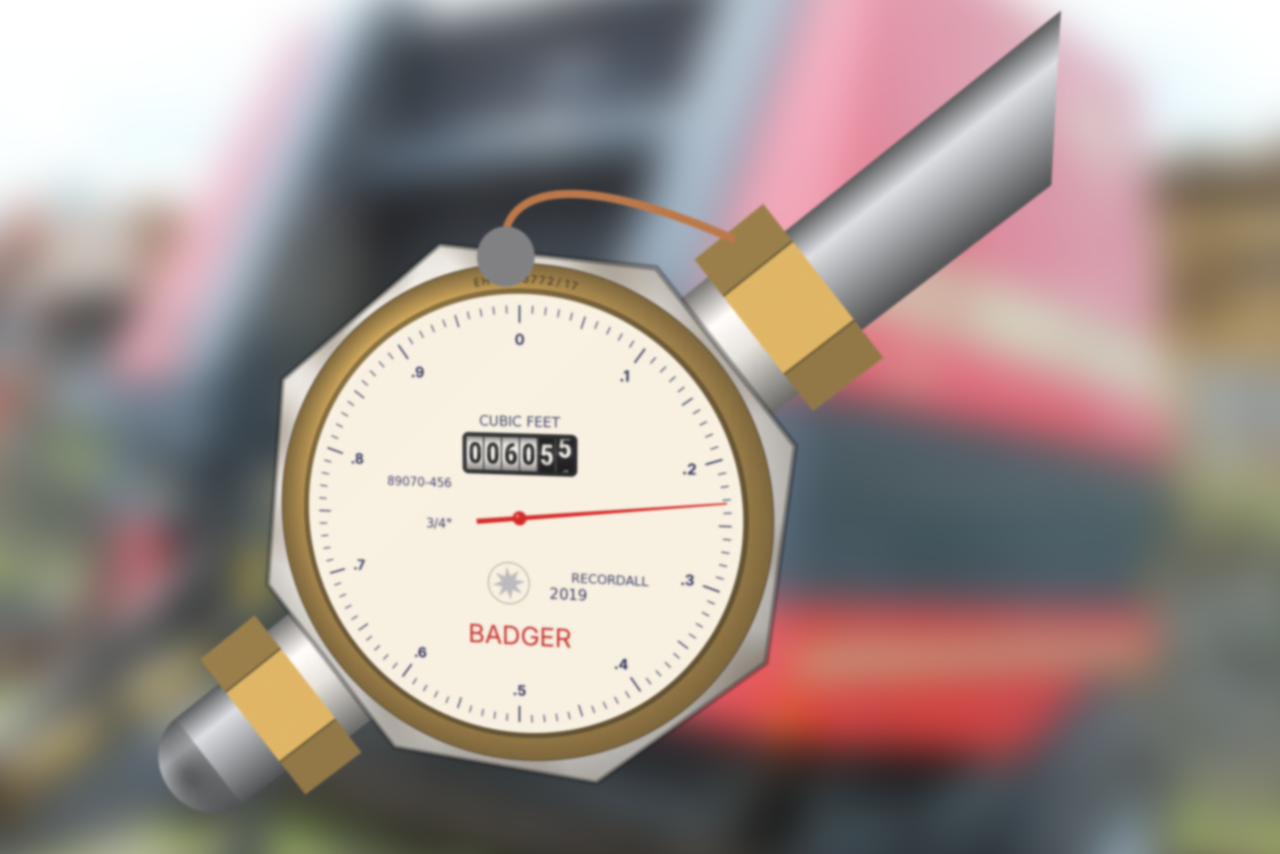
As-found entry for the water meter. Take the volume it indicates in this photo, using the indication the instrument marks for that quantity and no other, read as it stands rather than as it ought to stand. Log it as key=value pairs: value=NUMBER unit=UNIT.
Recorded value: value=6055.23 unit=ft³
